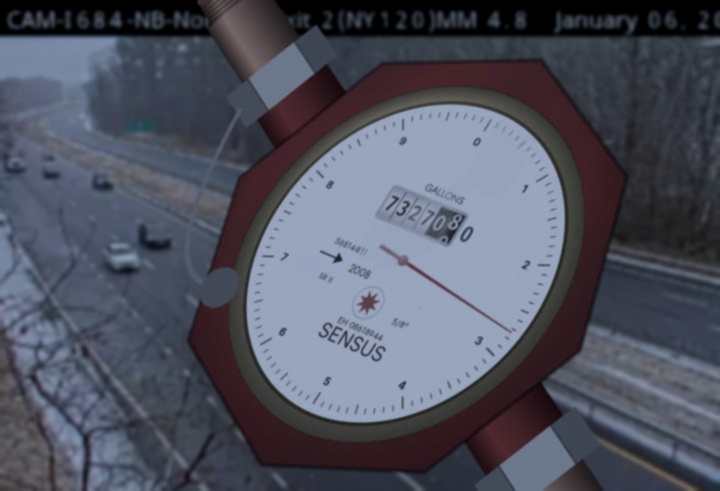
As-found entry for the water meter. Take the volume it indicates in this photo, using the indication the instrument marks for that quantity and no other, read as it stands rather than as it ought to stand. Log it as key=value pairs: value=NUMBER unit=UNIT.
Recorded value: value=7327082.7 unit=gal
